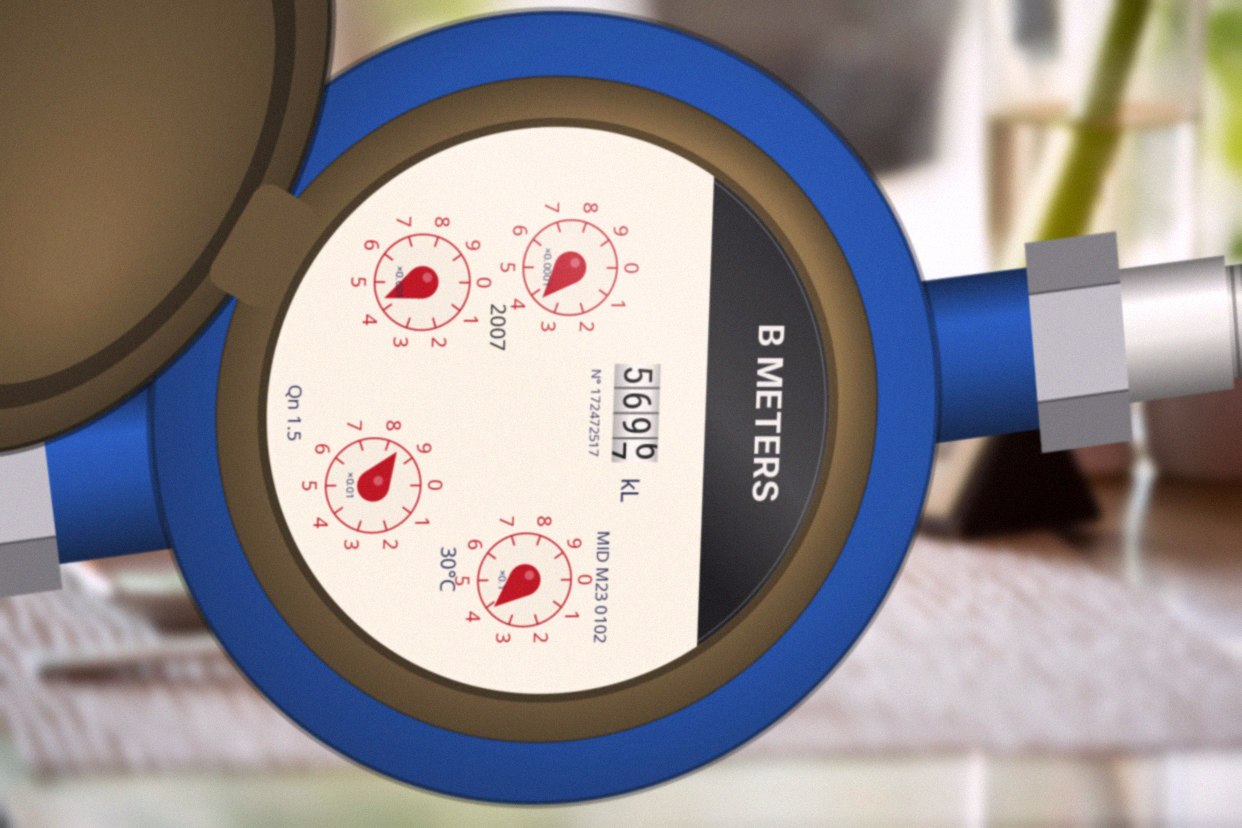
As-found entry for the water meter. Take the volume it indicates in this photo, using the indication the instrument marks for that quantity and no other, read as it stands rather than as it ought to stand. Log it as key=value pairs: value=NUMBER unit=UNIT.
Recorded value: value=5696.3843 unit=kL
